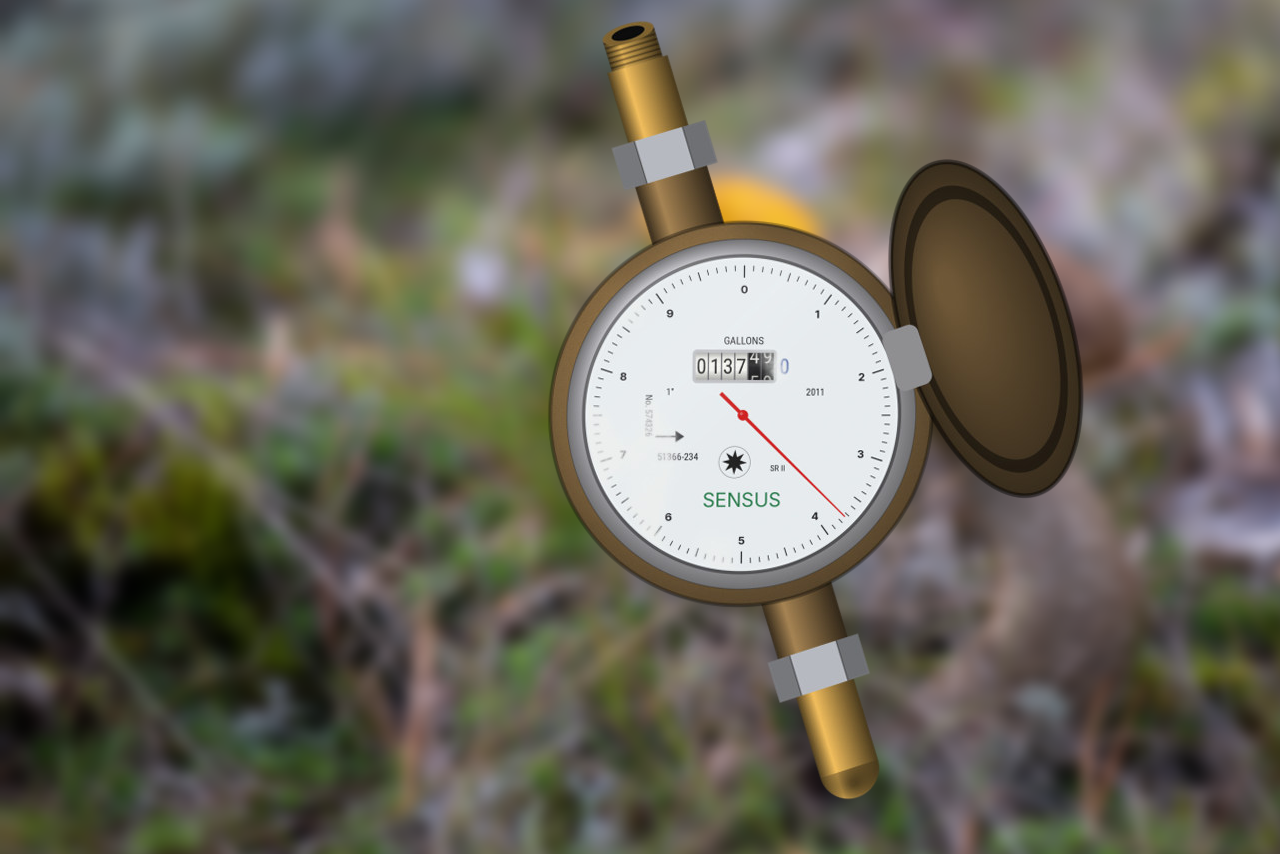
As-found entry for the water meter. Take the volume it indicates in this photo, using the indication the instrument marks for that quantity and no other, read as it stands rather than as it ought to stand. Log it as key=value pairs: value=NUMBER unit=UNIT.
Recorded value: value=137493.7 unit=gal
